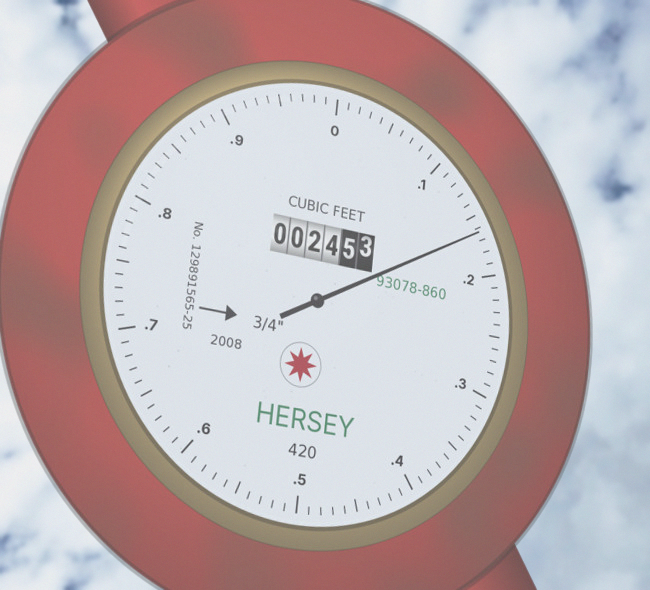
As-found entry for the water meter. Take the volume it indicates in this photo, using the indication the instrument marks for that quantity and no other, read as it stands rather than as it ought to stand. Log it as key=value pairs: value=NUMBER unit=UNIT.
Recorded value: value=2453.16 unit=ft³
